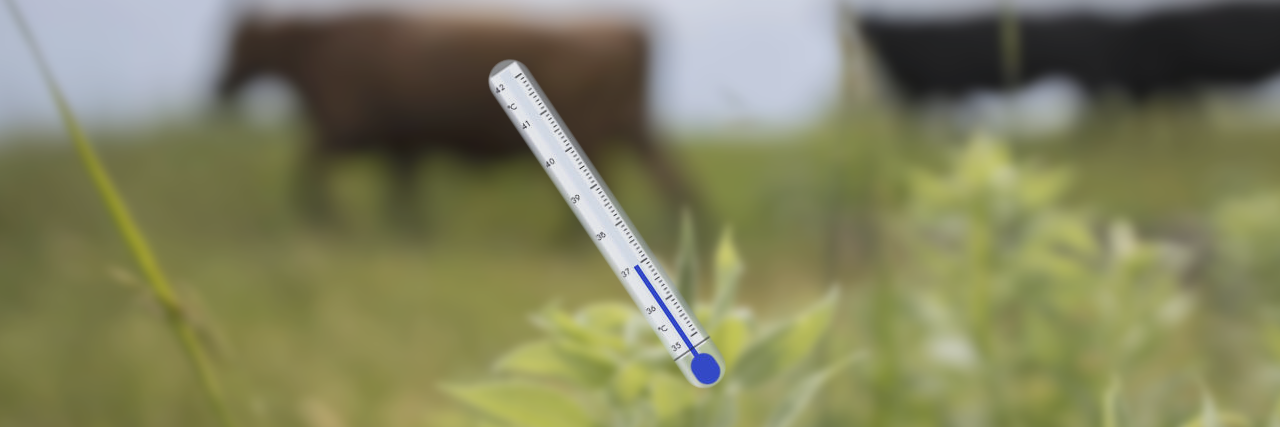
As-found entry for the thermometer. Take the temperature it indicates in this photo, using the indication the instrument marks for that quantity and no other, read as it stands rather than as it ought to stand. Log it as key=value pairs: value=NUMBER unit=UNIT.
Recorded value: value=37 unit=°C
